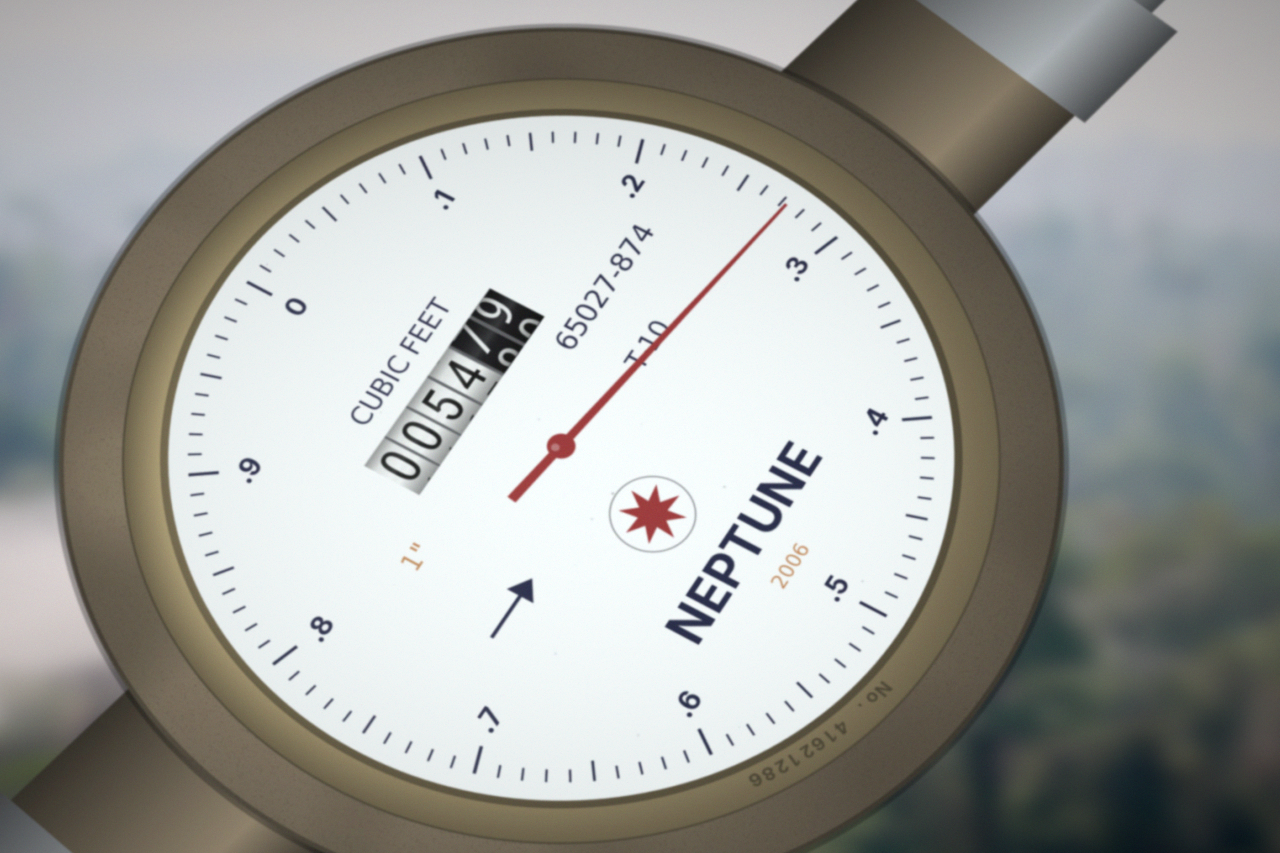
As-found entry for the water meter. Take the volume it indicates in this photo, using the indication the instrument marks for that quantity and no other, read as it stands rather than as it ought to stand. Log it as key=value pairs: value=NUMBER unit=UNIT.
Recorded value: value=5479.27 unit=ft³
